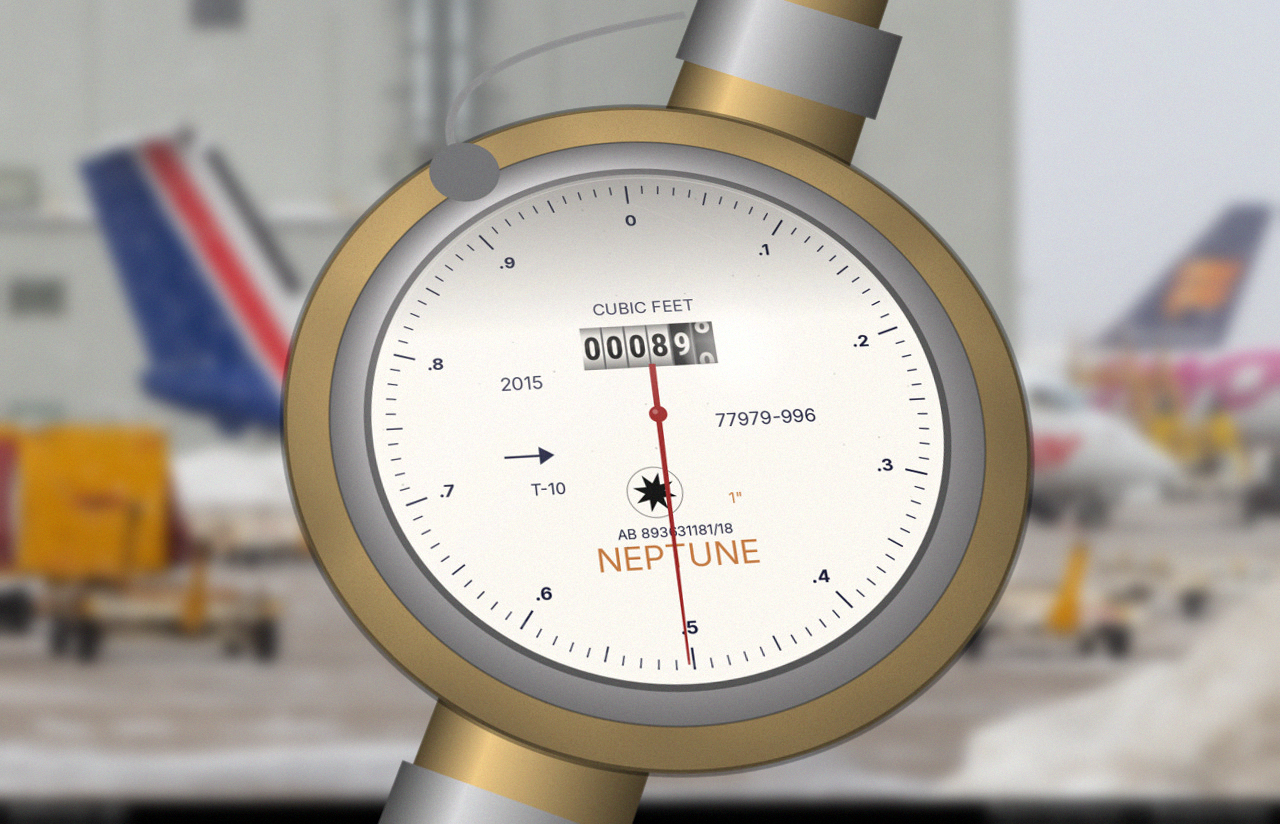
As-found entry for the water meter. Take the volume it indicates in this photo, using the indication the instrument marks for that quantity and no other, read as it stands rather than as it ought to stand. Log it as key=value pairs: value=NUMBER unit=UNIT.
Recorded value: value=898.50 unit=ft³
